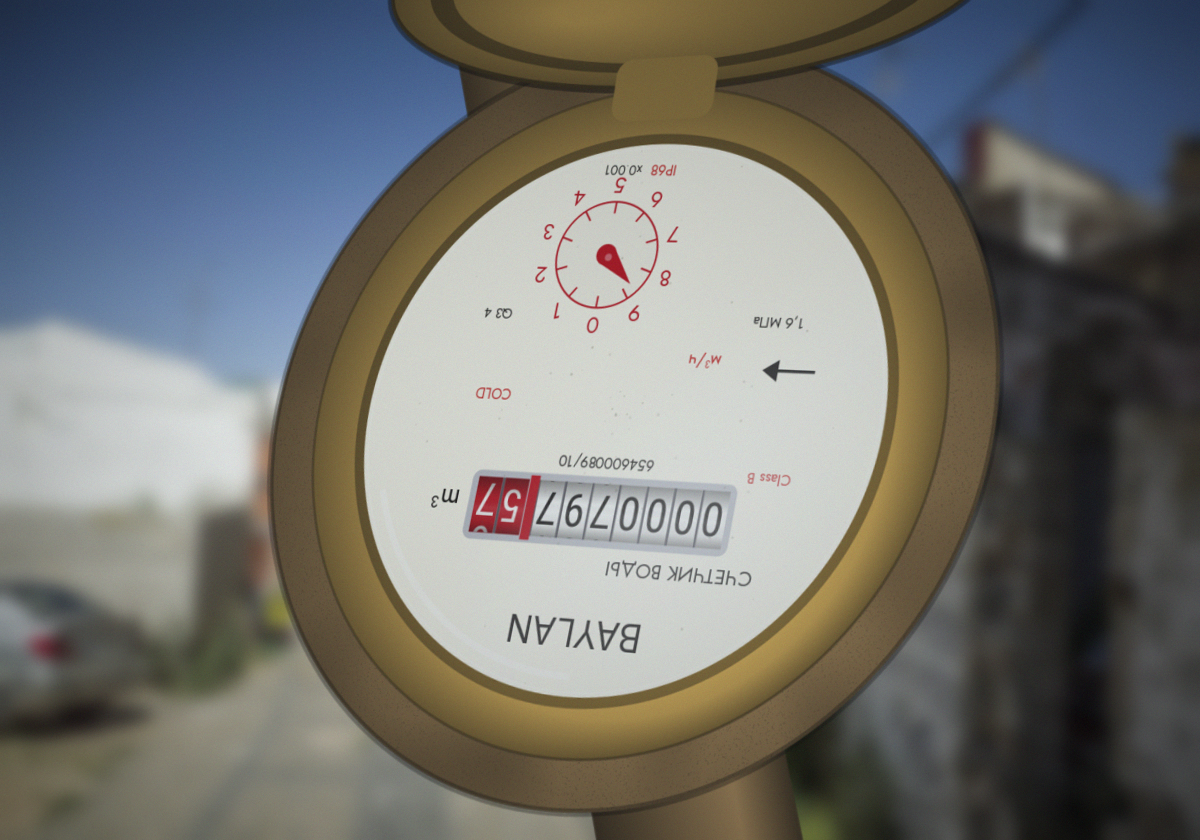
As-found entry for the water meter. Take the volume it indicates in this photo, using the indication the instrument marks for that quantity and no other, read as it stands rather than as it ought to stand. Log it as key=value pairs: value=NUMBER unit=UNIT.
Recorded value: value=797.568 unit=m³
